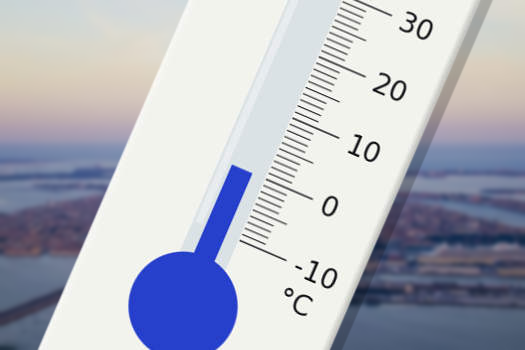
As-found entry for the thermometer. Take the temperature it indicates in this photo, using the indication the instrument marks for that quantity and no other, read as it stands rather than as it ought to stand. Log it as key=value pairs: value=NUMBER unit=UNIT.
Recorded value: value=0 unit=°C
